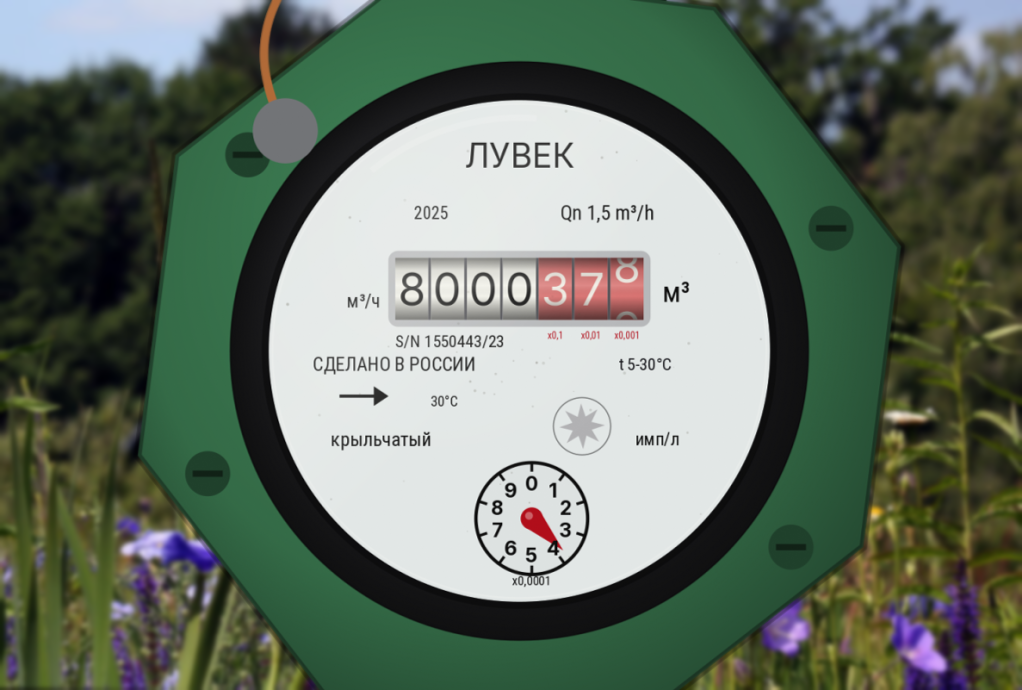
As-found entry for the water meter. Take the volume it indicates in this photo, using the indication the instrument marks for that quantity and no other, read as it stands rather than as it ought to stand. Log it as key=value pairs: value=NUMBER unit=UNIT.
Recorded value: value=8000.3783 unit=m³
